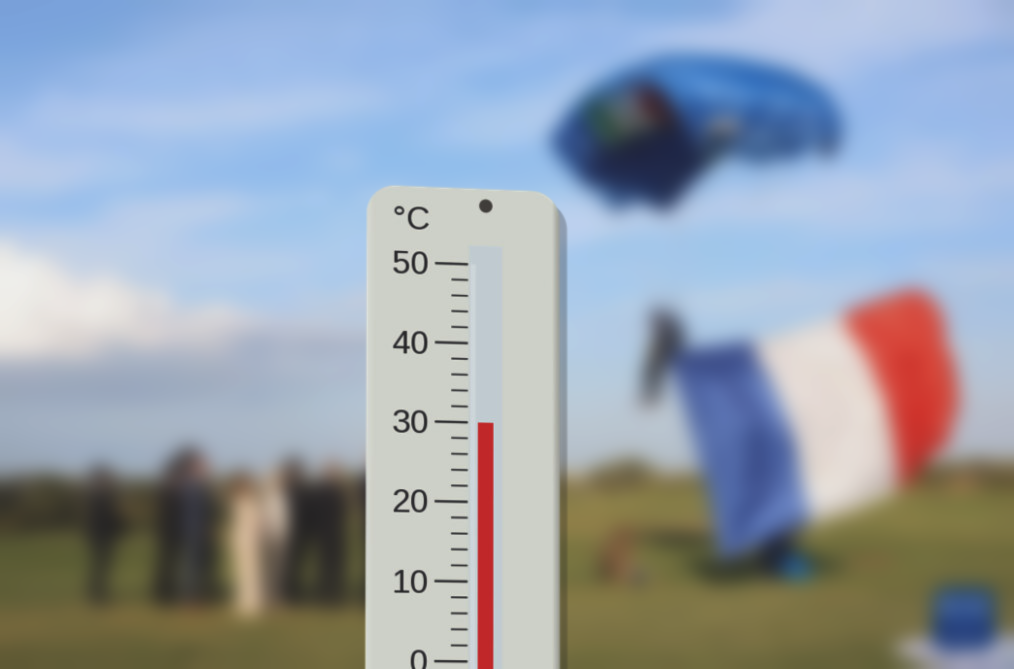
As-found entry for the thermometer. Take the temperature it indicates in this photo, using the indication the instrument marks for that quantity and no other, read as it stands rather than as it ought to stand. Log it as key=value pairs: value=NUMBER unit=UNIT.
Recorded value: value=30 unit=°C
